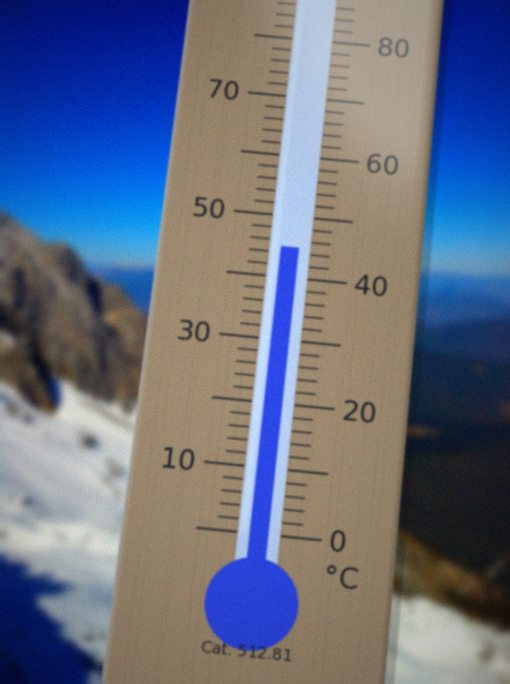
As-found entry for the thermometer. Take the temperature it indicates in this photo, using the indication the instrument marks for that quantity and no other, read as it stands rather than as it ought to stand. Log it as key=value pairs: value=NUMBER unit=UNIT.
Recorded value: value=45 unit=°C
